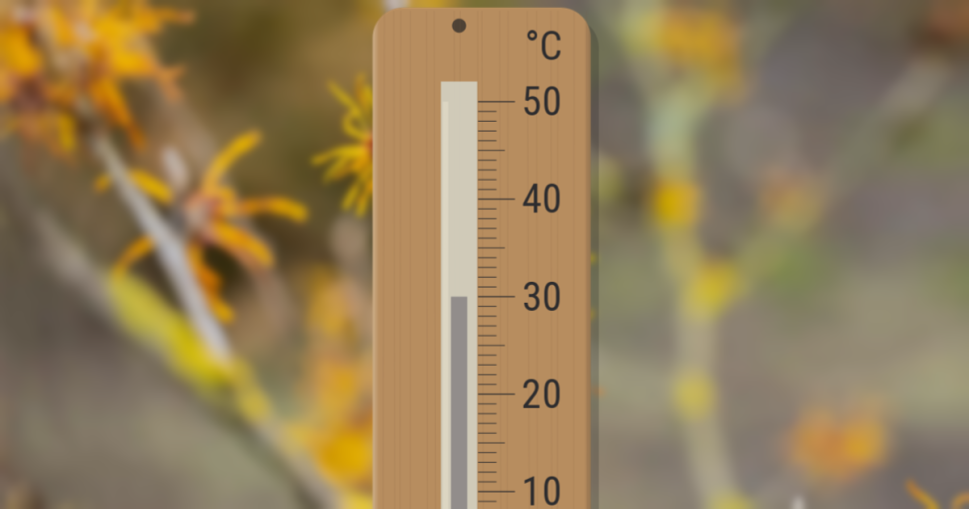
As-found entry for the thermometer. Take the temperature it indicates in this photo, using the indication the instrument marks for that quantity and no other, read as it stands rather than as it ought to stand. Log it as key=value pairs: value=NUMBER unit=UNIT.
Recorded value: value=30 unit=°C
